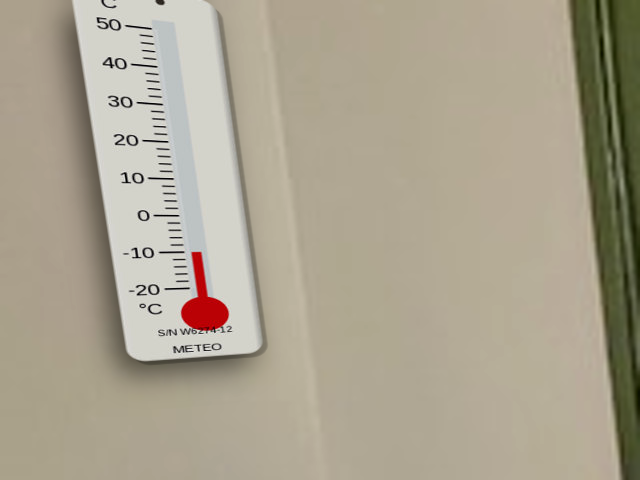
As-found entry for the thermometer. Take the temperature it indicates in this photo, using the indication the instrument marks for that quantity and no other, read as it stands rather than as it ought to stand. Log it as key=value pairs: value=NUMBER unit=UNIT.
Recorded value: value=-10 unit=°C
